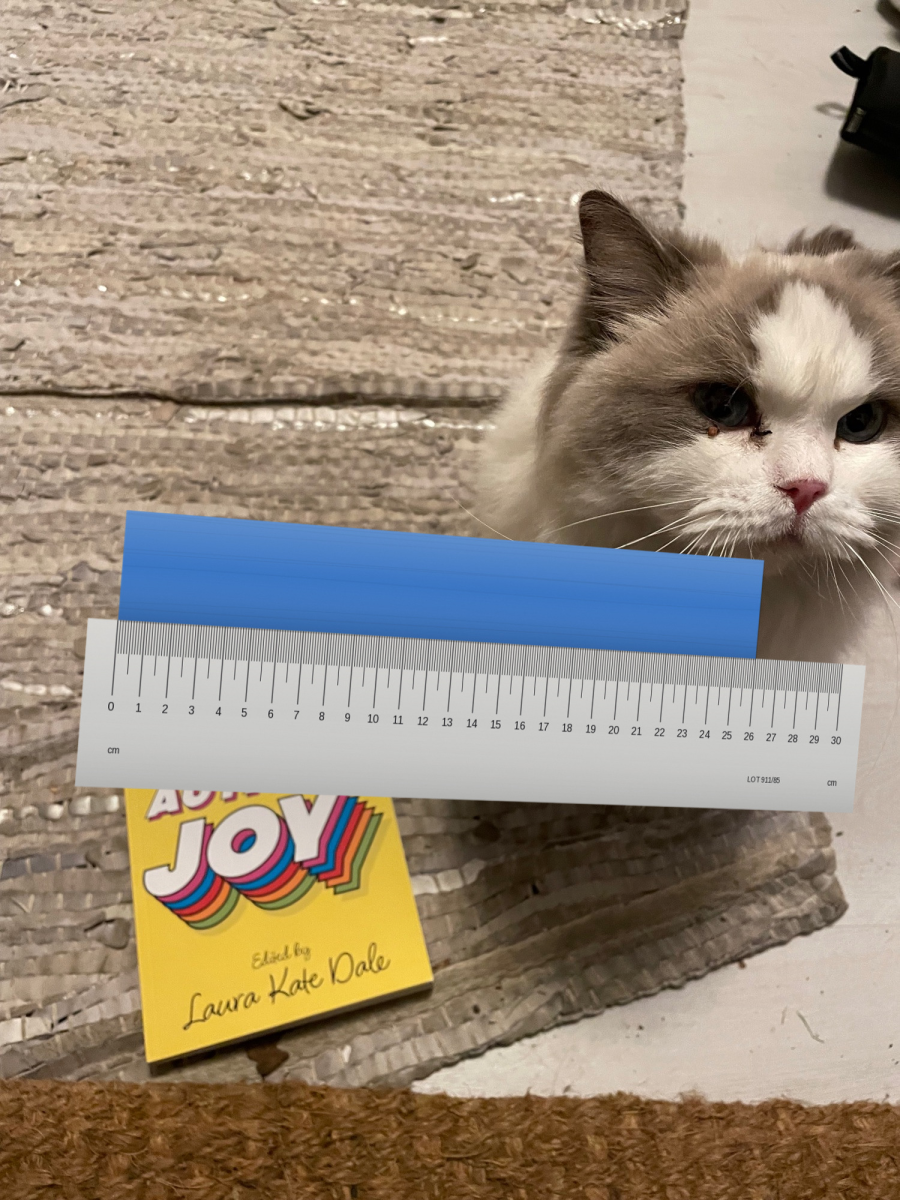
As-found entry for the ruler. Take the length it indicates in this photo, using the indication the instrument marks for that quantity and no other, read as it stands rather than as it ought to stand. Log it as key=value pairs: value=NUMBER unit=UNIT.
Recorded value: value=26 unit=cm
